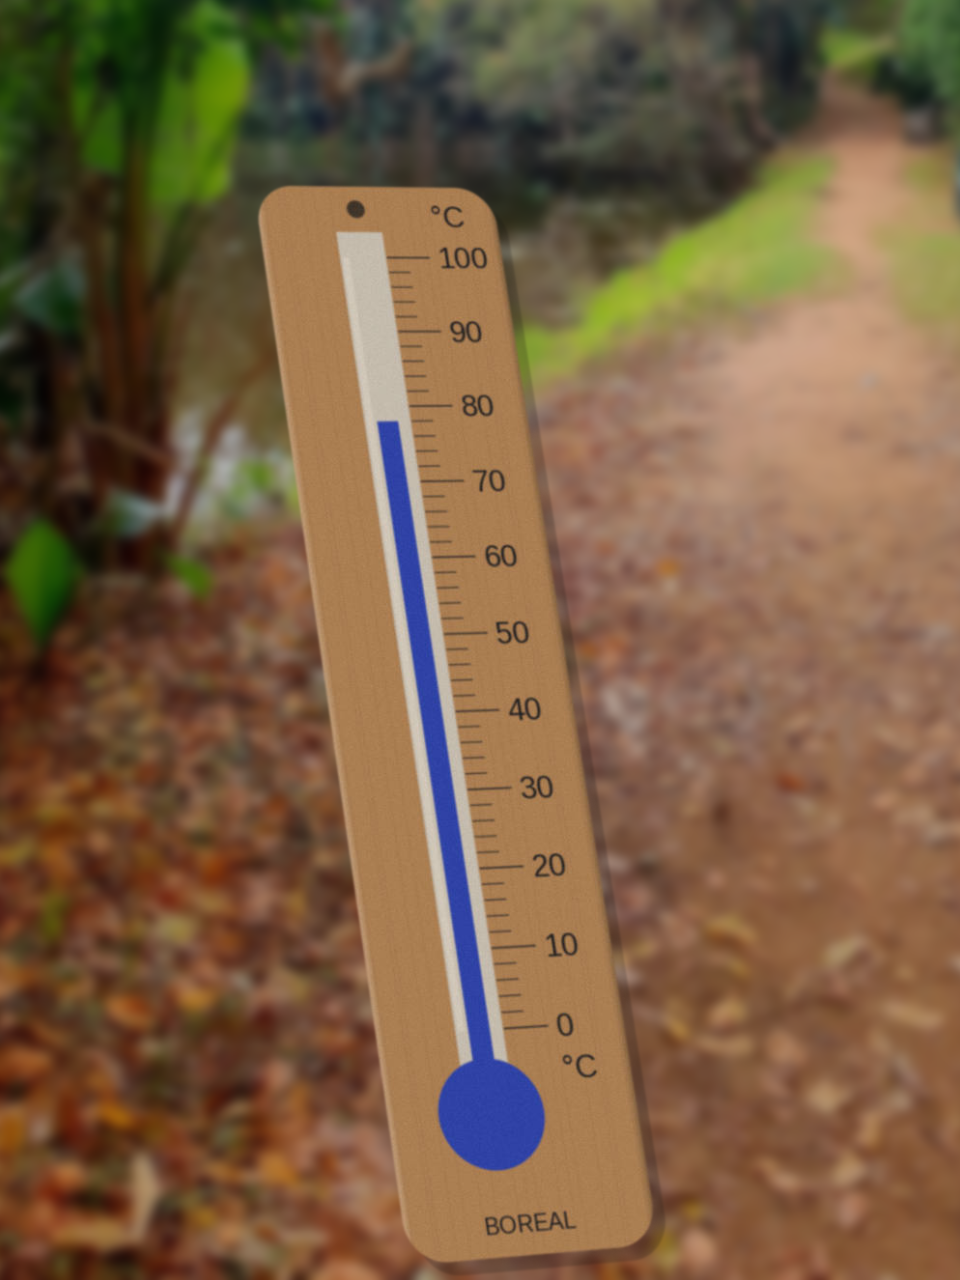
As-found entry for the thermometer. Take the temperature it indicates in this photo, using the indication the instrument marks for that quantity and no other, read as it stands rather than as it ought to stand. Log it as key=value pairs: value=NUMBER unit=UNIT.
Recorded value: value=78 unit=°C
